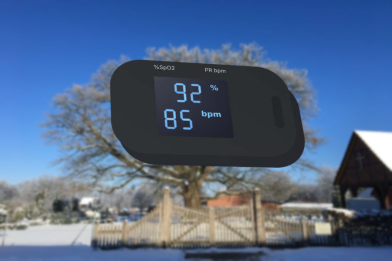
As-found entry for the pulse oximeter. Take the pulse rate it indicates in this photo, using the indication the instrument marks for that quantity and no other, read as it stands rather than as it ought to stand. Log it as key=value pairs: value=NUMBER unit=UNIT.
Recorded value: value=85 unit=bpm
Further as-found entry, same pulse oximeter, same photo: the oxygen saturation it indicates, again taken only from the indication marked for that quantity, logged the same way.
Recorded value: value=92 unit=%
